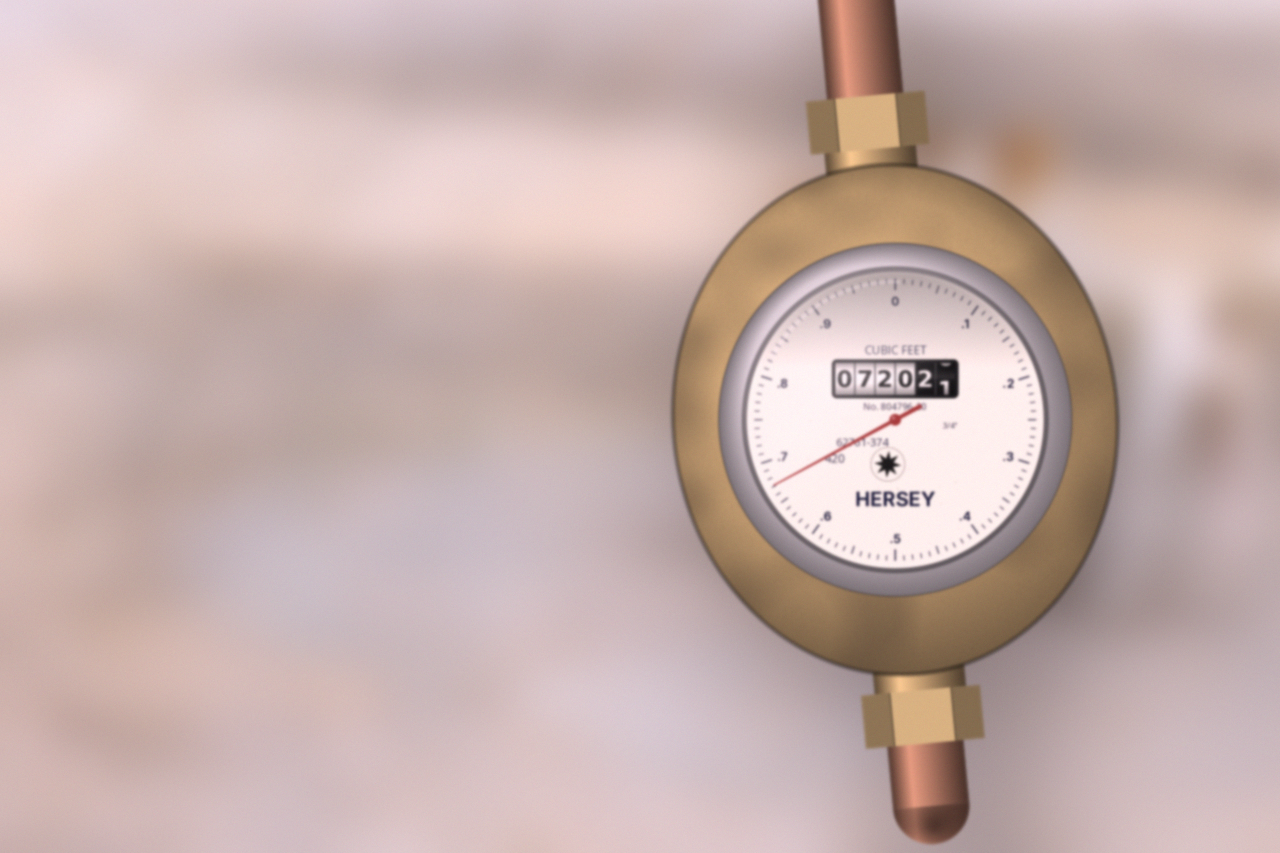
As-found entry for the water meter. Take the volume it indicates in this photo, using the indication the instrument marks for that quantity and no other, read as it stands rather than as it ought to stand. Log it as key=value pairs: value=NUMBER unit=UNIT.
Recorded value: value=72020.67 unit=ft³
